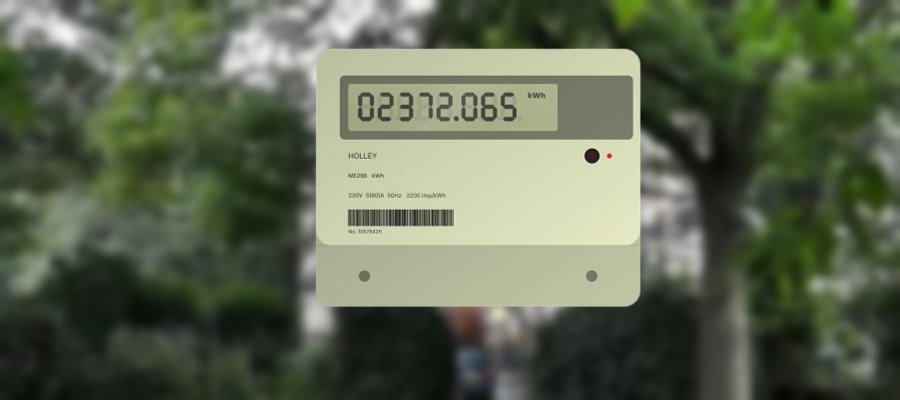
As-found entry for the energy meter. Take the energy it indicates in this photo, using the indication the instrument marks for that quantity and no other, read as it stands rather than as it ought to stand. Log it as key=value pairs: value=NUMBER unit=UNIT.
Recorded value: value=2372.065 unit=kWh
